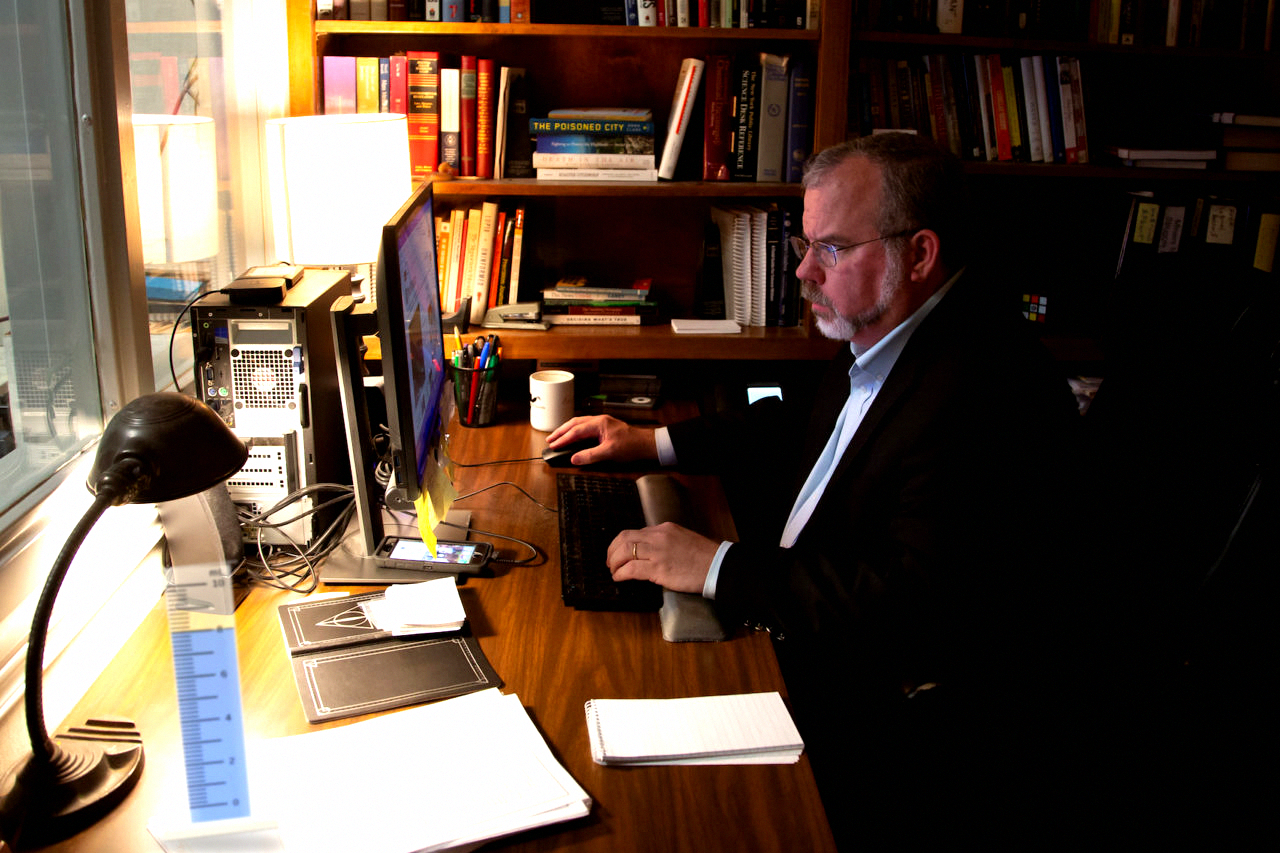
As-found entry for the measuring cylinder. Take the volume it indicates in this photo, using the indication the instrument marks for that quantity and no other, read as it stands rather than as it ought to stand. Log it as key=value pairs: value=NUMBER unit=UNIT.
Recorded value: value=8 unit=mL
